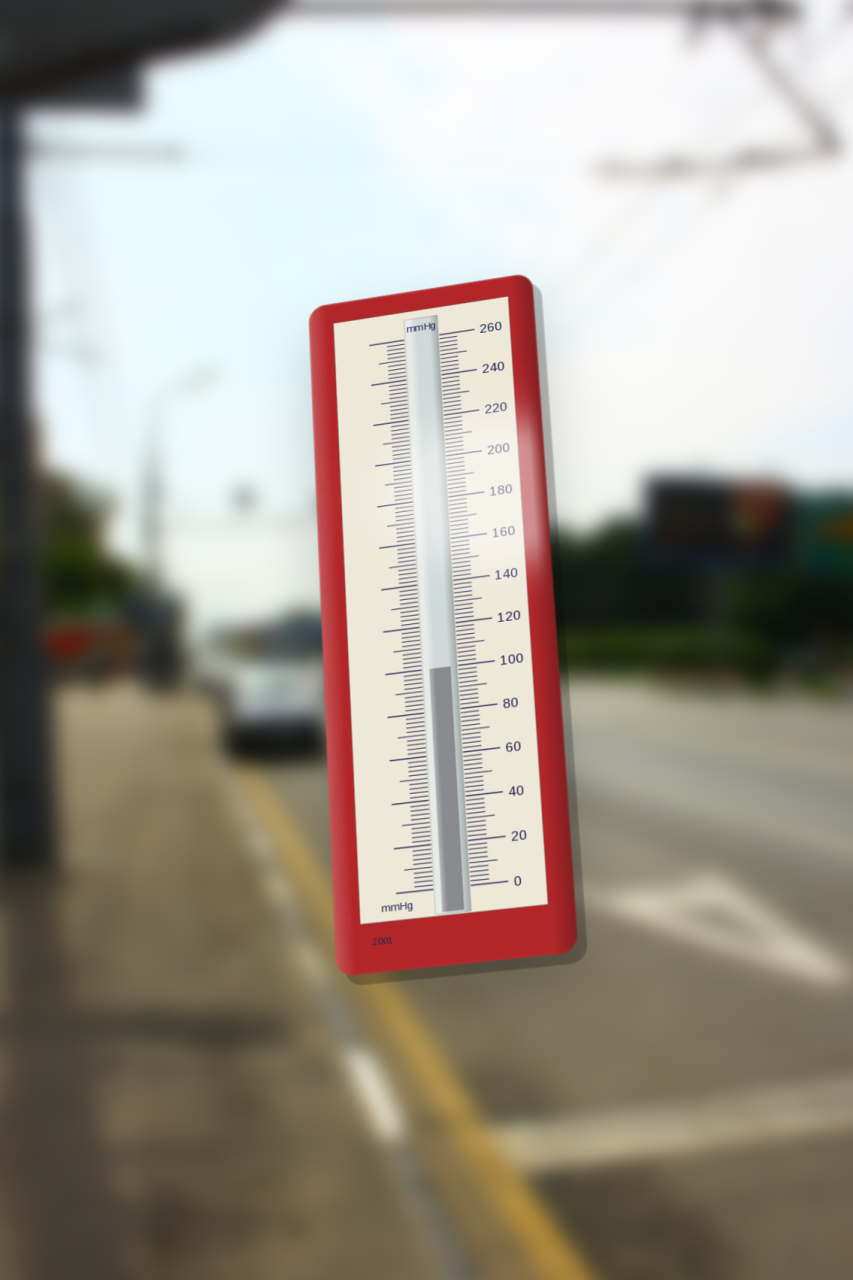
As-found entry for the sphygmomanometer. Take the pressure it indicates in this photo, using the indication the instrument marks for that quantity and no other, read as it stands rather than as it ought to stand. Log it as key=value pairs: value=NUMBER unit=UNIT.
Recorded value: value=100 unit=mmHg
